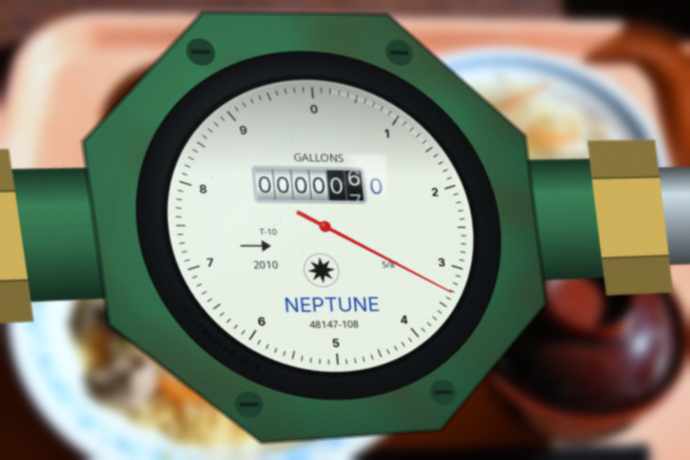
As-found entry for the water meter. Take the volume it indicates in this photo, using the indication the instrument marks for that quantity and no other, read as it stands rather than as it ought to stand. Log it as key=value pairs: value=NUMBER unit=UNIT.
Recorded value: value=63.3 unit=gal
